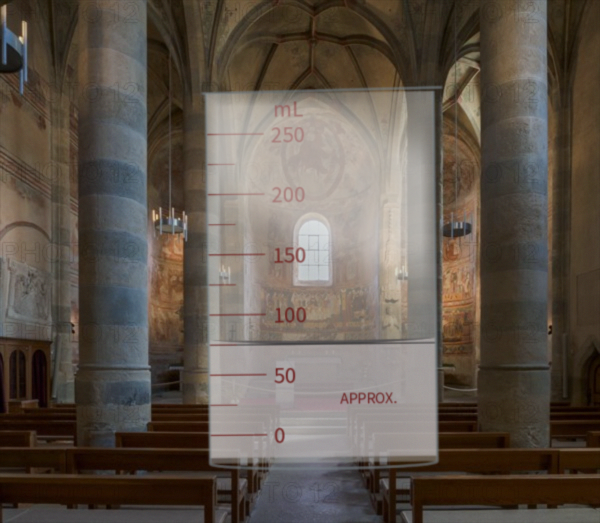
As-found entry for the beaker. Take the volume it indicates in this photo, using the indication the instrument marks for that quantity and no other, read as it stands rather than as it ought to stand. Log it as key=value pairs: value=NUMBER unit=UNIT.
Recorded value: value=75 unit=mL
